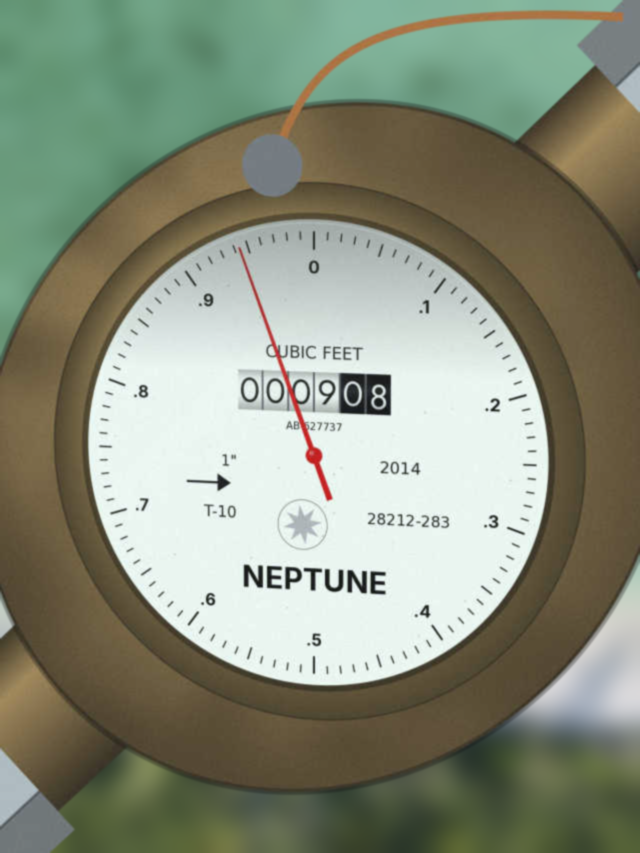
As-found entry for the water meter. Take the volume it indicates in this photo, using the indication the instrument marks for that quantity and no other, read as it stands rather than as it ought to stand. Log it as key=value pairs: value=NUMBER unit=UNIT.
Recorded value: value=907.94 unit=ft³
